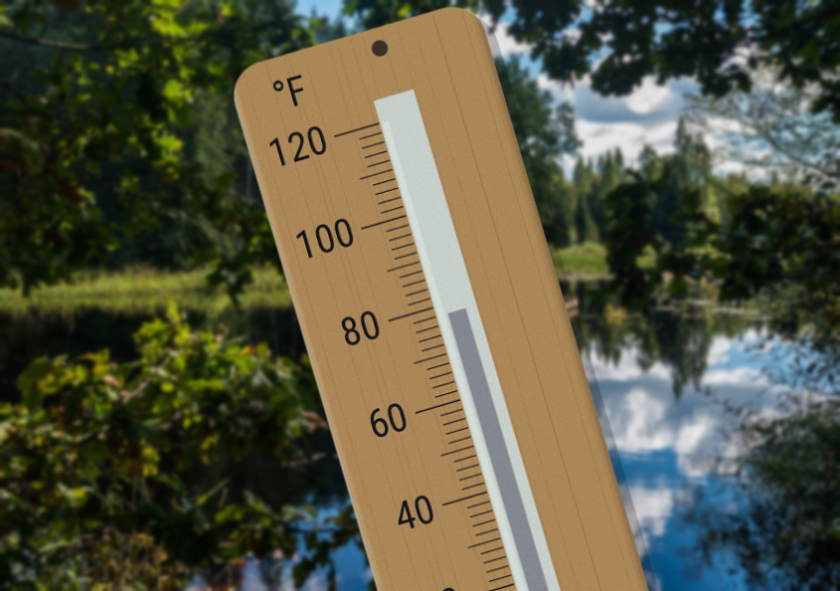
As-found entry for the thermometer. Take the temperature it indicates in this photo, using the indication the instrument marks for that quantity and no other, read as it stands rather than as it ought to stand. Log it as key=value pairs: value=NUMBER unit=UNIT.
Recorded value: value=78 unit=°F
